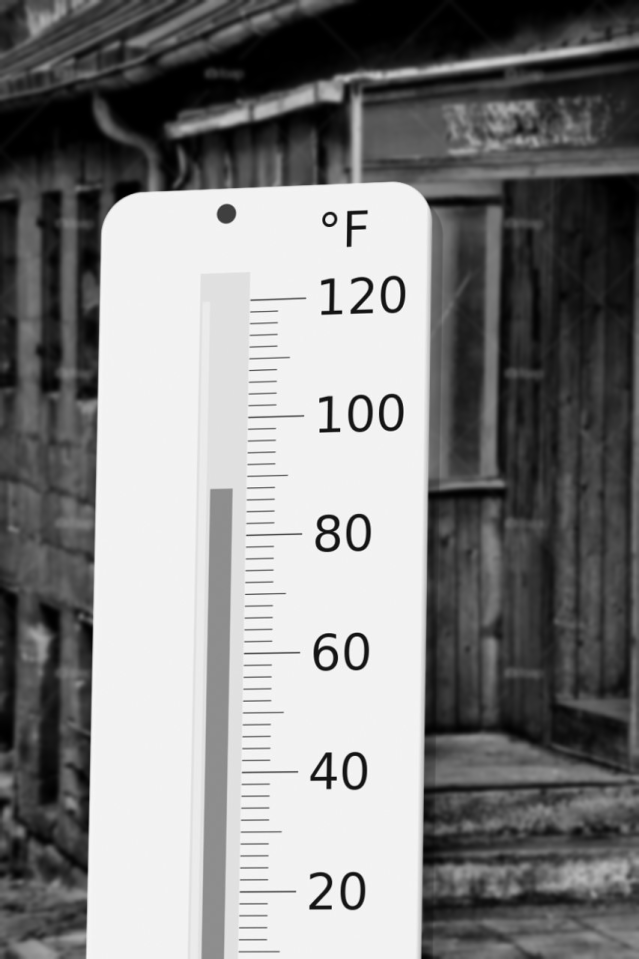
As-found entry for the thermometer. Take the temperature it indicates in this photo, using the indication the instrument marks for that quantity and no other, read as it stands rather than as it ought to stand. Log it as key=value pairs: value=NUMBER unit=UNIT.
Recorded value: value=88 unit=°F
